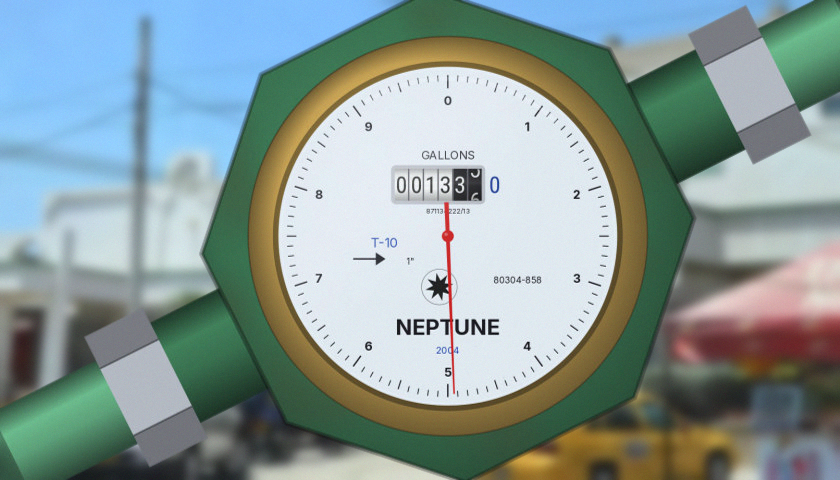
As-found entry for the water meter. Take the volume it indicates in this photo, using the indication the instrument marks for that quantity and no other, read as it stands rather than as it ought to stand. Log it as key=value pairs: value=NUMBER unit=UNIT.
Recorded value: value=13354.9 unit=gal
